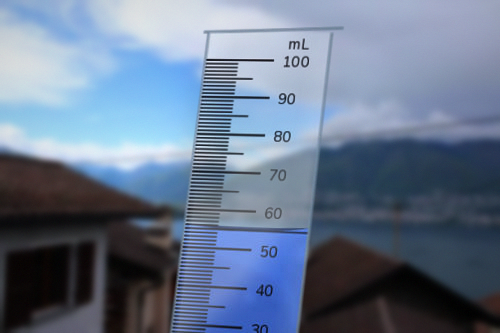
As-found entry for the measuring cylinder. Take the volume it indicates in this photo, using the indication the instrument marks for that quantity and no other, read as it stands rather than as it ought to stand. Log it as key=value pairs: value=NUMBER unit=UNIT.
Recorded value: value=55 unit=mL
